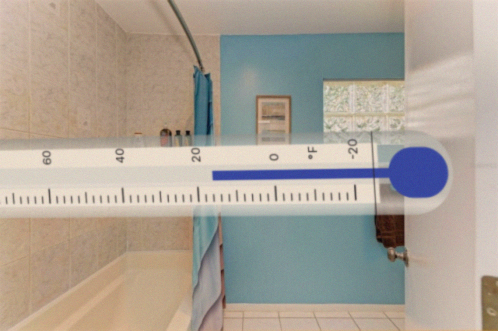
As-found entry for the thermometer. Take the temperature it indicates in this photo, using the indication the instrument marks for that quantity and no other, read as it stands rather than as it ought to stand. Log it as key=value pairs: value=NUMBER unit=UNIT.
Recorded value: value=16 unit=°F
